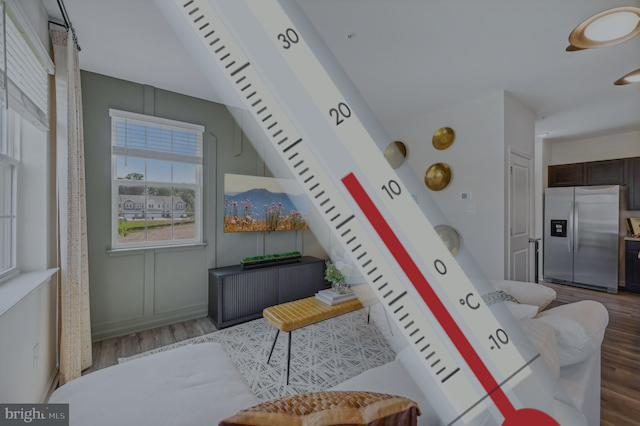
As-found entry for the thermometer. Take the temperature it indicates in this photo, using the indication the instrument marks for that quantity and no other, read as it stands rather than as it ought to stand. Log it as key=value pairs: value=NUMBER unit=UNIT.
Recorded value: value=14 unit=°C
